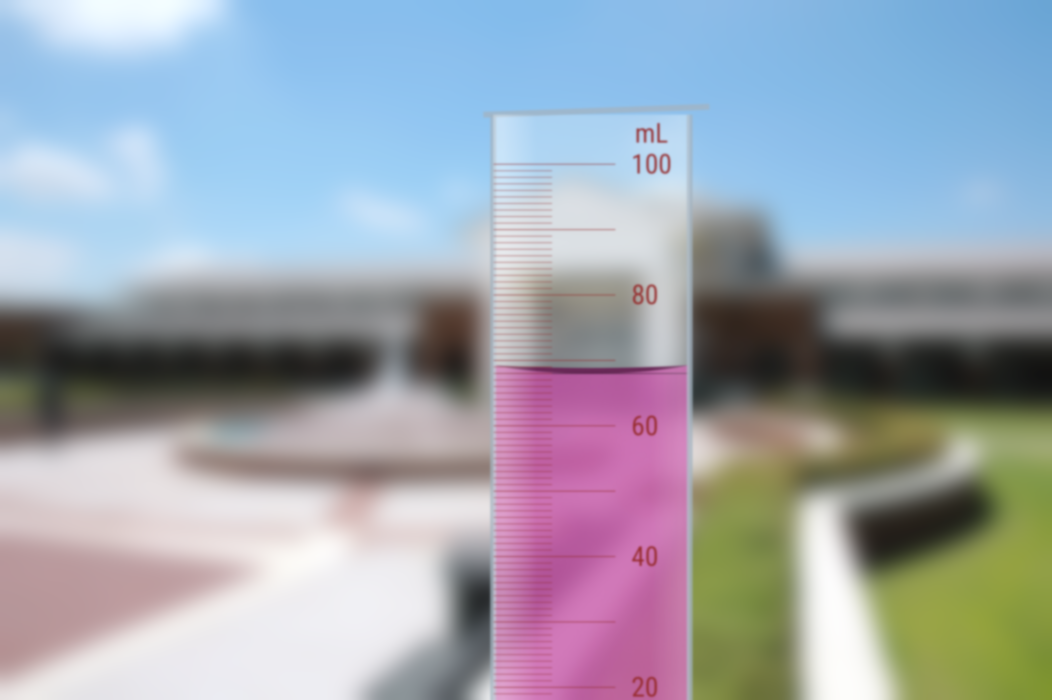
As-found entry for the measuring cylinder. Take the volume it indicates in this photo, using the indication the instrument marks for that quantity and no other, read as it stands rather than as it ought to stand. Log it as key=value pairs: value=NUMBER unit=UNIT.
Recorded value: value=68 unit=mL
